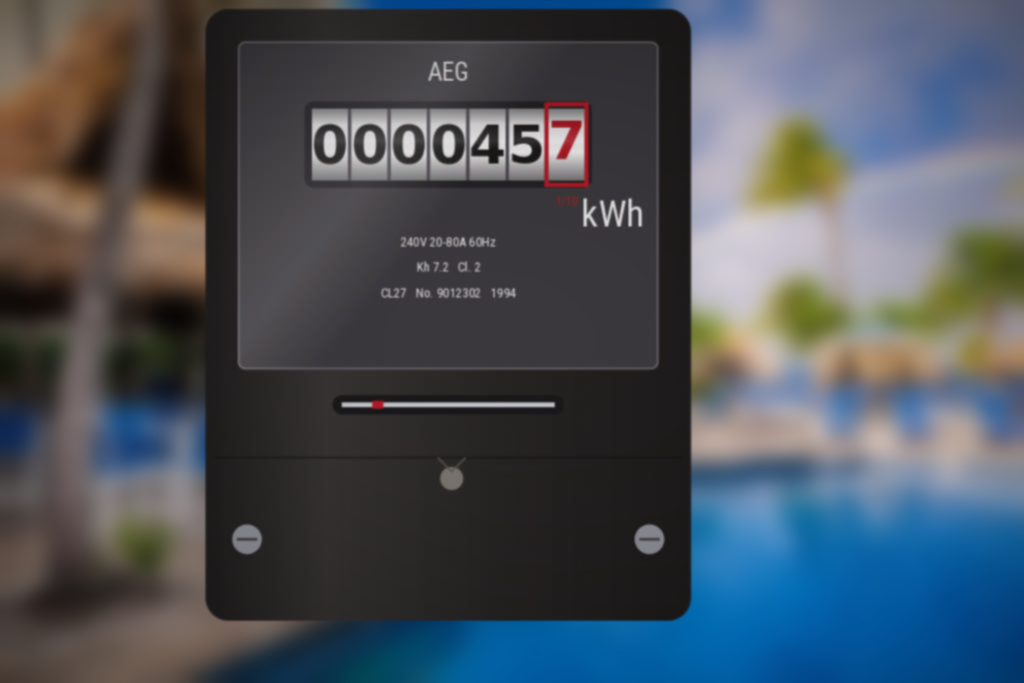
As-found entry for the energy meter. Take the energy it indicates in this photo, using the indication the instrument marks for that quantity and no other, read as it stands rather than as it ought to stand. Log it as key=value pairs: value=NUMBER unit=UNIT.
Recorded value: value=45.7 unit=kWh
